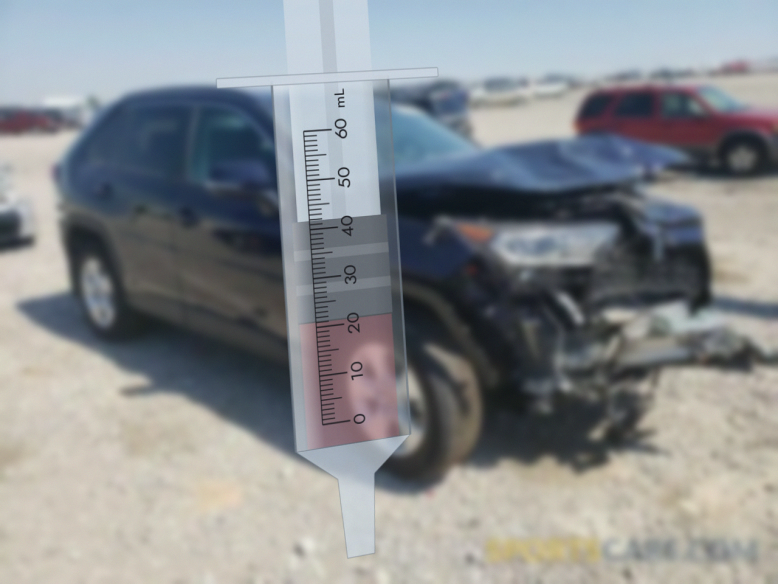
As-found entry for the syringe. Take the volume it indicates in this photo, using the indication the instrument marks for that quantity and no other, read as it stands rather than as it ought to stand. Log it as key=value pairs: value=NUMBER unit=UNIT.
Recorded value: value=21 unit=mL
